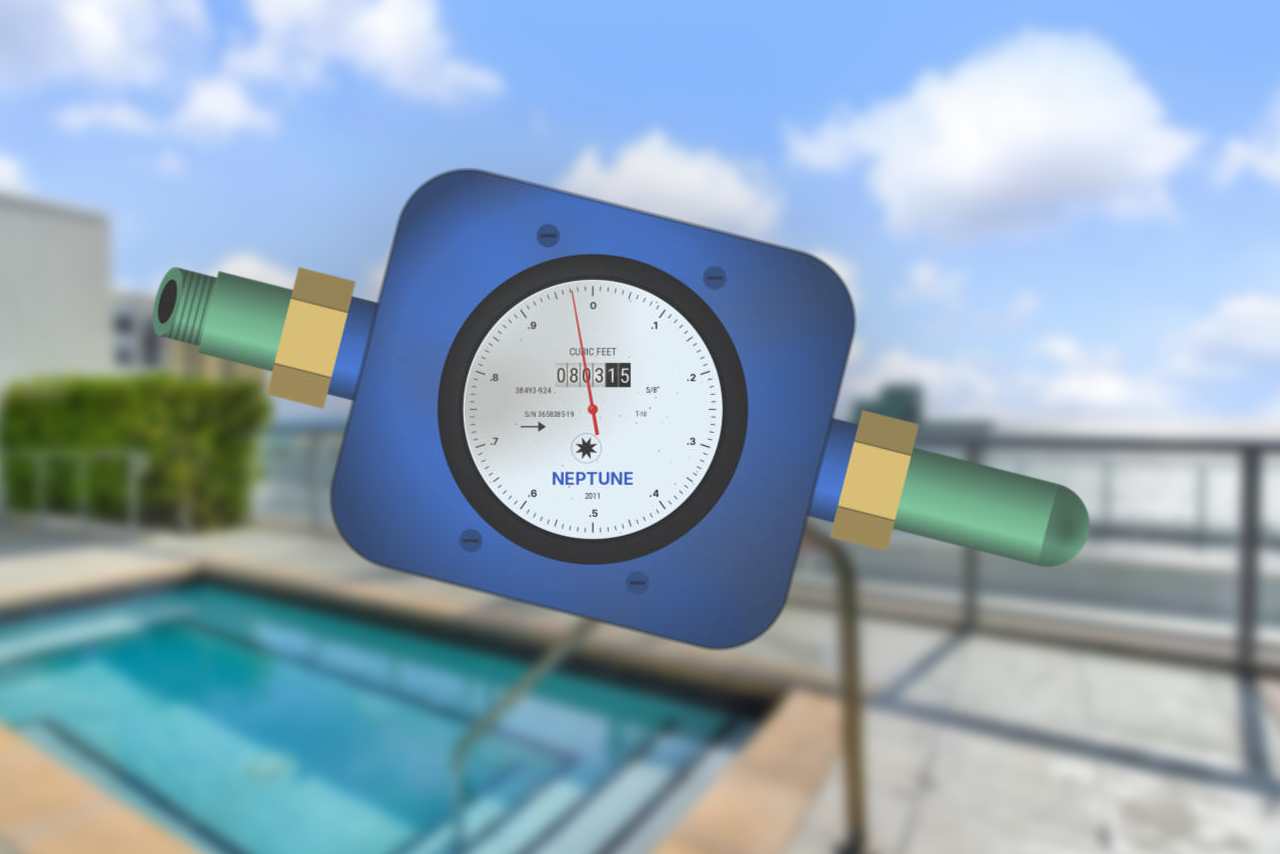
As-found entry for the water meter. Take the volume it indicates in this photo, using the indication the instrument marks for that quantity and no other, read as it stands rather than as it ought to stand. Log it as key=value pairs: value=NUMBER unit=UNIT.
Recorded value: value=80314.97 unit=ft³
